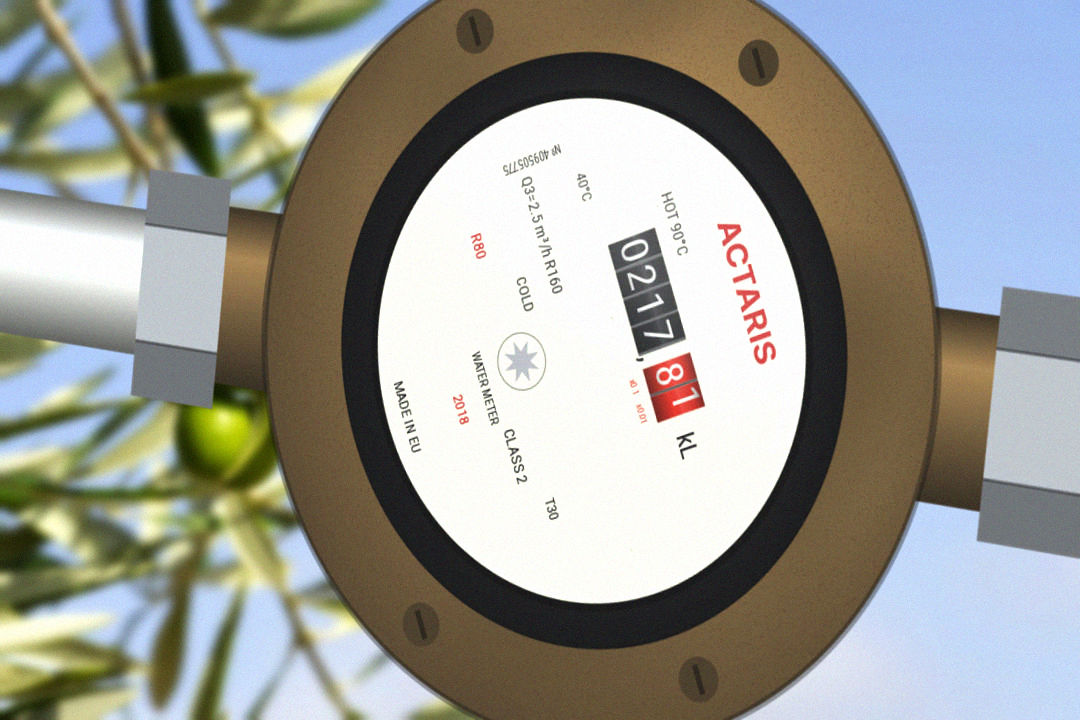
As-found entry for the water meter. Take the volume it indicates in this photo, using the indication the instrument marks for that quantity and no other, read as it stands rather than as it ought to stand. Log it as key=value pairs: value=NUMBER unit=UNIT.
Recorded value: value=217.81 unit=kL
